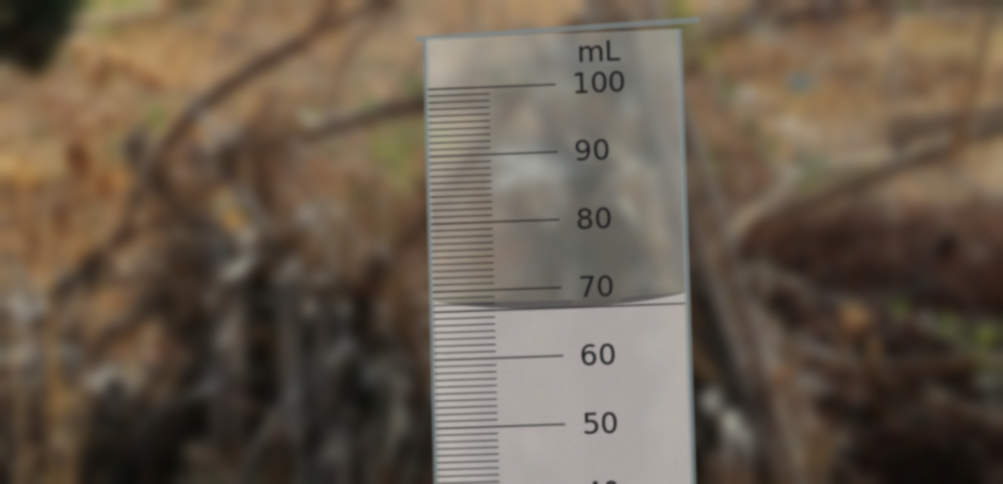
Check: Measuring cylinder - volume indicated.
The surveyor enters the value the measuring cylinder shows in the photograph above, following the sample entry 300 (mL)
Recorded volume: 67 (mL)
